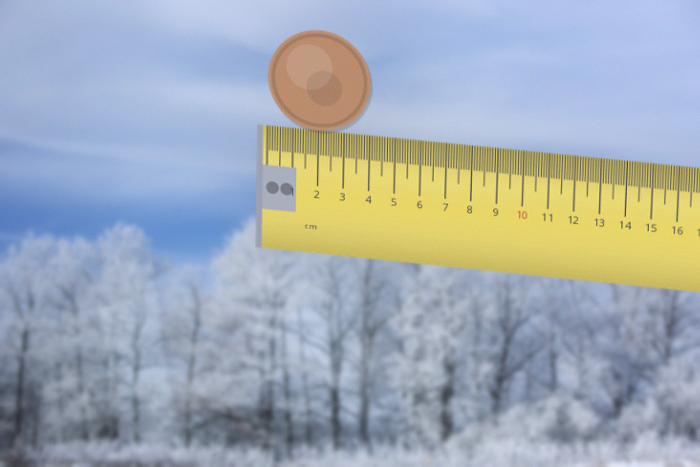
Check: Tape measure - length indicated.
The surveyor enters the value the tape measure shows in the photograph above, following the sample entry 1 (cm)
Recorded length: 4 (cm)
